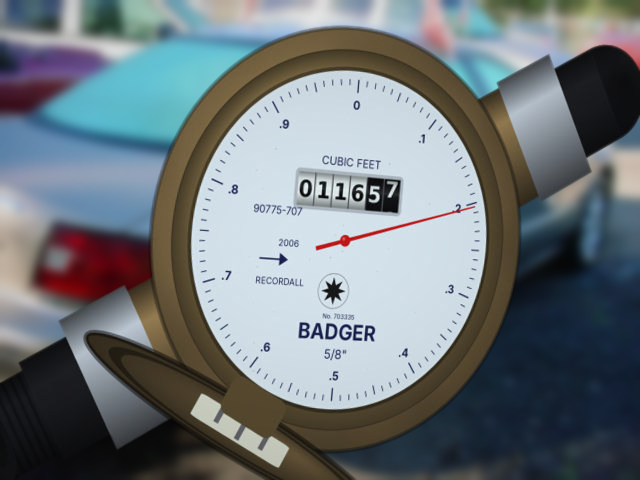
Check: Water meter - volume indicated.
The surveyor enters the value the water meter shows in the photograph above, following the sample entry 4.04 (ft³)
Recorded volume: 11657.20 (ft³)
